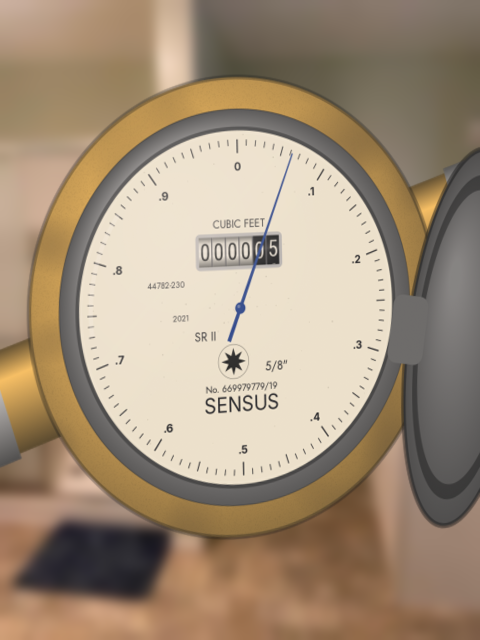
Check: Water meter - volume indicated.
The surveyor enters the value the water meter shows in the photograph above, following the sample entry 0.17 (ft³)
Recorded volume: 5.06 (ft³)
